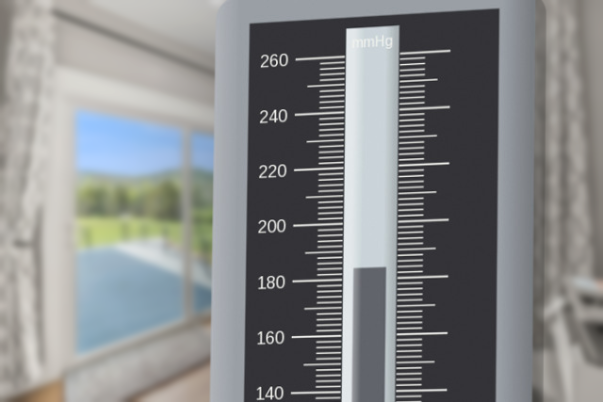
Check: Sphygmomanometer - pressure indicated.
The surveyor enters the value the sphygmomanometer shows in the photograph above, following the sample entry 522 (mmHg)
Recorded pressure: 184 (mmHg)
